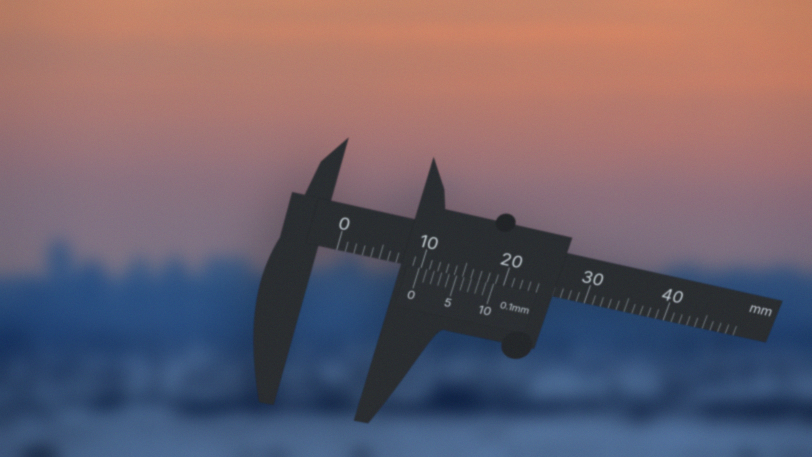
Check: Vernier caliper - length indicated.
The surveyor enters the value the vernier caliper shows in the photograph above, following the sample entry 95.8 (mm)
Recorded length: 9.8 (mm)
